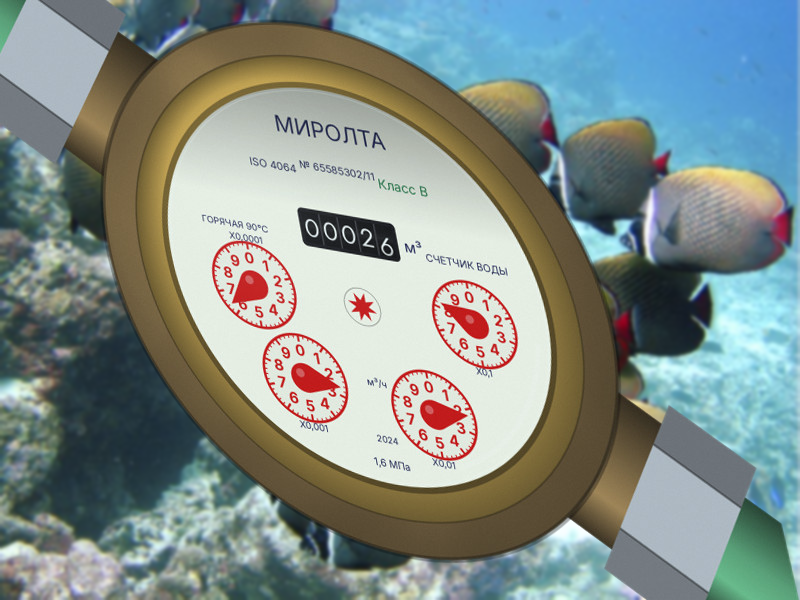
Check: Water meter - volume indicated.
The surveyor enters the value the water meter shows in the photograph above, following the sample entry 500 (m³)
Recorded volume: 25.8226 (m³)
